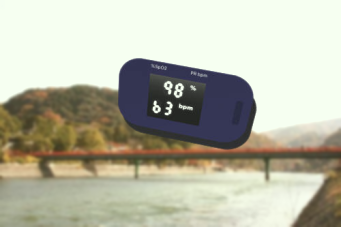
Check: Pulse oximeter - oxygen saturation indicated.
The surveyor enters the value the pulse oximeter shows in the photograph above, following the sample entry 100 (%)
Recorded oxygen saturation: 98 (%)
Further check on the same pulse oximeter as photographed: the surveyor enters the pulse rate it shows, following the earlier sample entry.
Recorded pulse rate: 63 (bpm)
